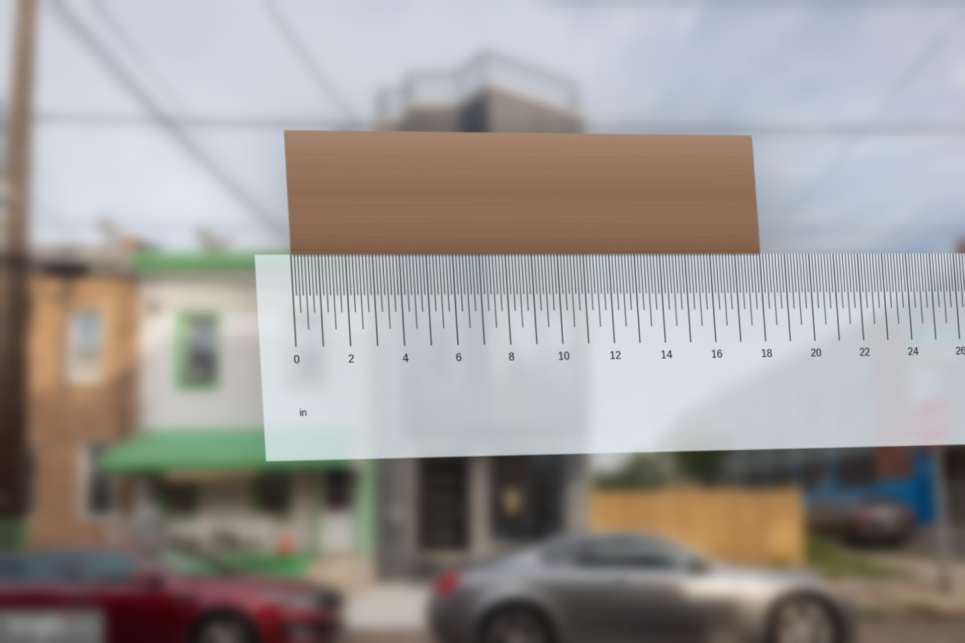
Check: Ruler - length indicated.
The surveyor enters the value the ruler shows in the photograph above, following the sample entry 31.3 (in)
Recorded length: 18 (in)
